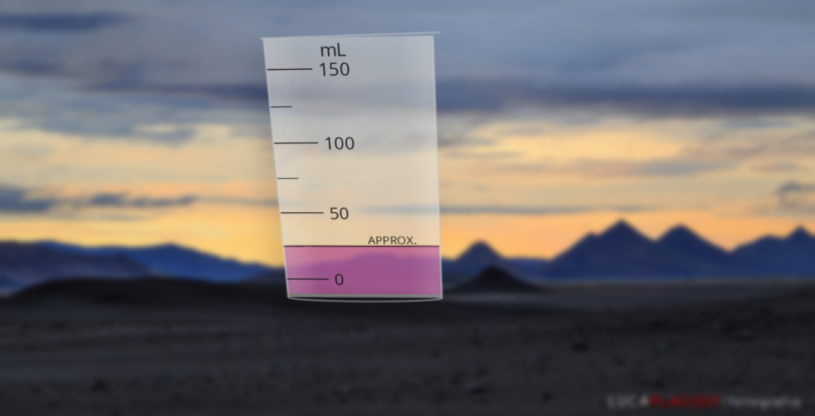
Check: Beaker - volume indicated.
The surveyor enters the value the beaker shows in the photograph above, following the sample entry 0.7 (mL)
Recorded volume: 25 (mL)
